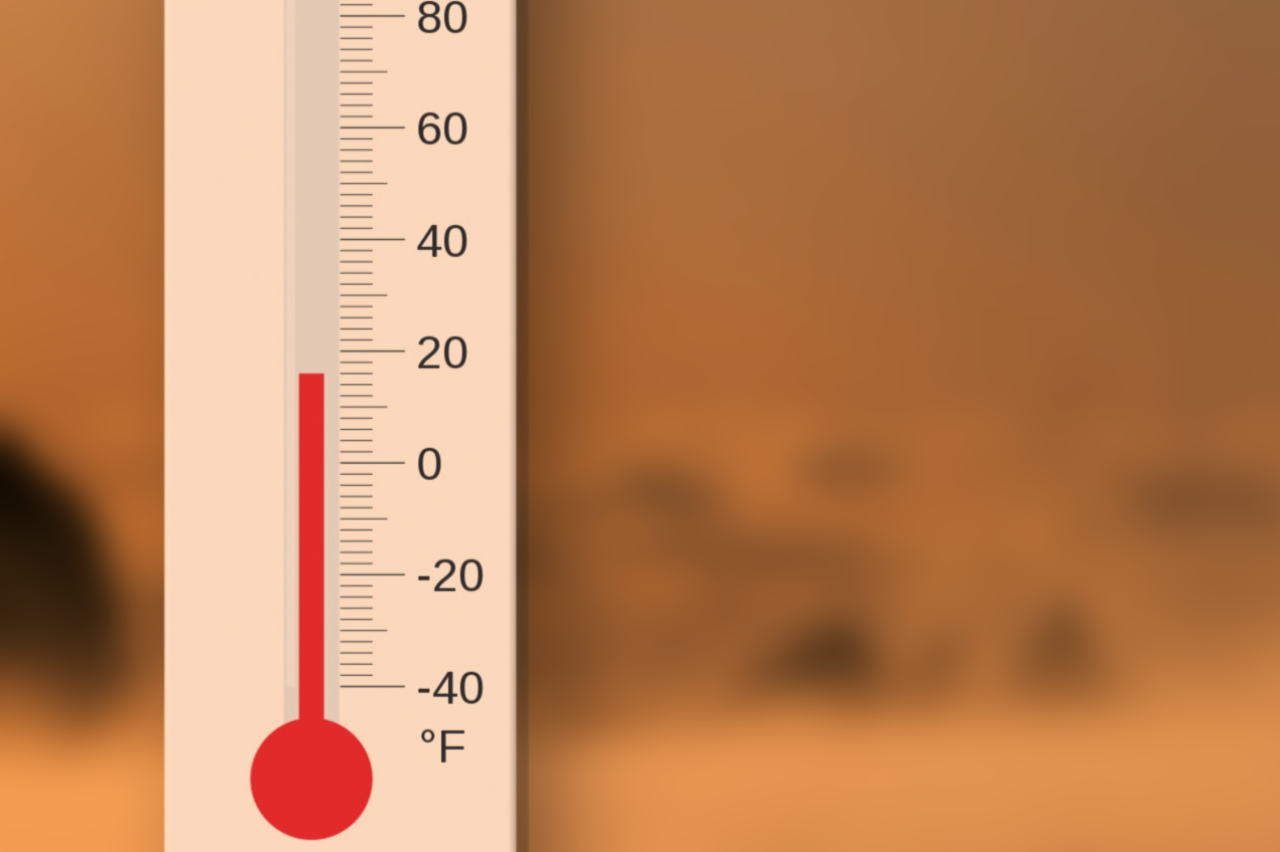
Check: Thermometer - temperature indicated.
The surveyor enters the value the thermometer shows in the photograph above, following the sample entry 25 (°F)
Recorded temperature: 16 (°F)
